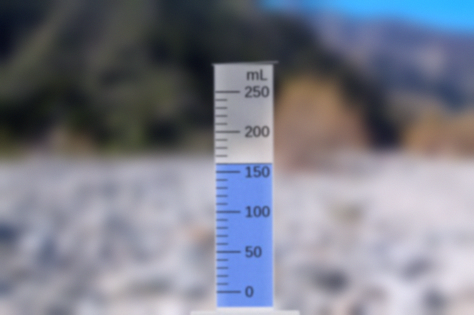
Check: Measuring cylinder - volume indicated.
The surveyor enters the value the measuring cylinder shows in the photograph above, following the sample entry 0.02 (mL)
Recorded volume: 160 (mL)
